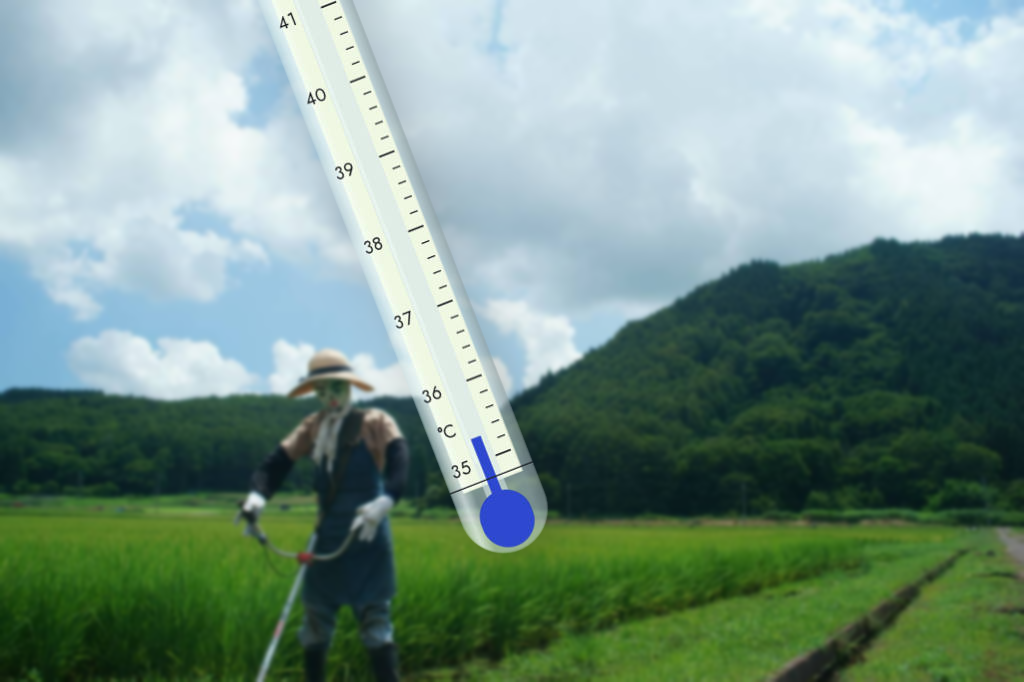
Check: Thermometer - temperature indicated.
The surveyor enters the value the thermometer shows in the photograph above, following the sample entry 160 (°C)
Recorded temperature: 35.3 (°C)
